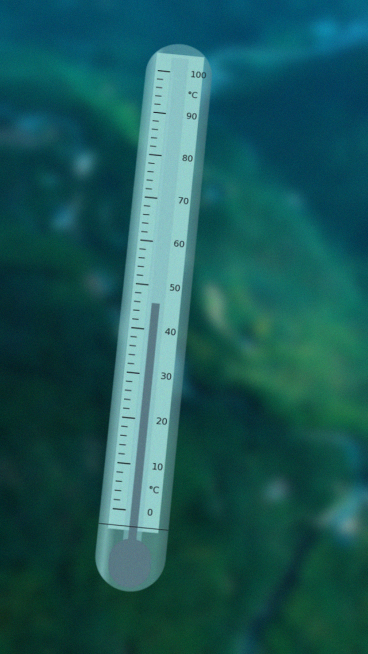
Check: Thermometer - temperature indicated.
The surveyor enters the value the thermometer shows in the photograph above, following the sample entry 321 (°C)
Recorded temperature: 46 (°C)
